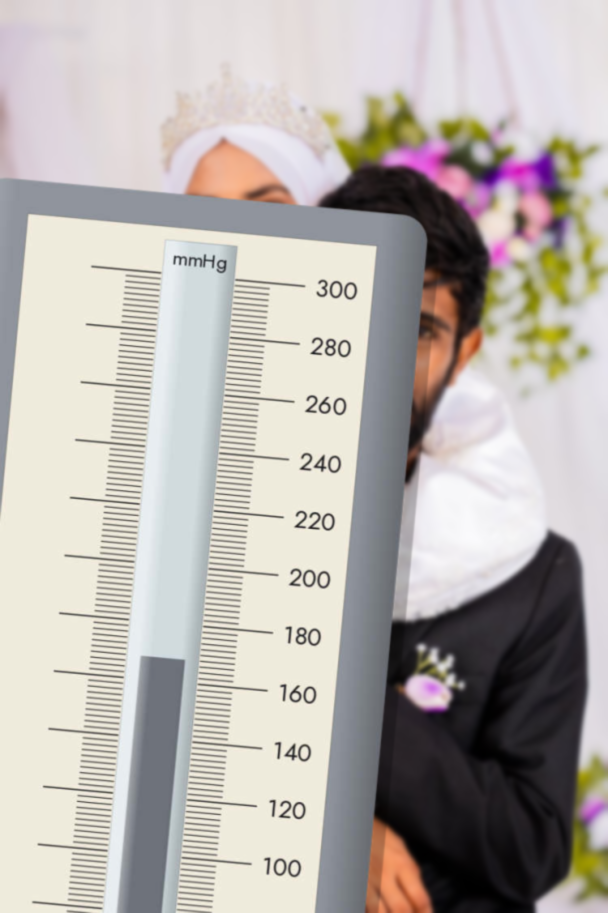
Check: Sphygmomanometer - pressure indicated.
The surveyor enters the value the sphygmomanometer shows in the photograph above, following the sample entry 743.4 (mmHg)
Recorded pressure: 168 (mmHg)
